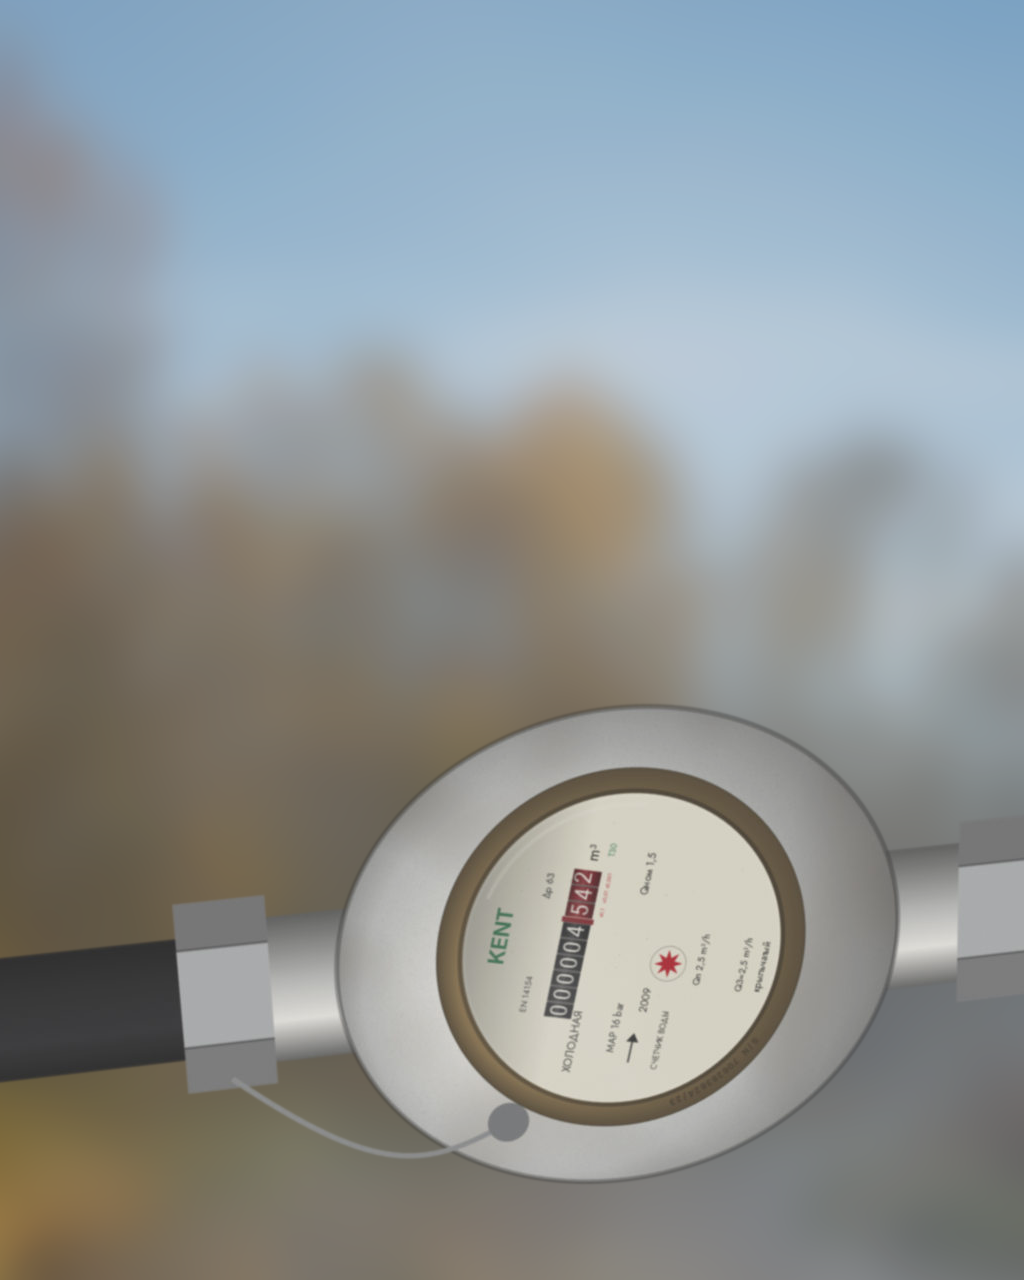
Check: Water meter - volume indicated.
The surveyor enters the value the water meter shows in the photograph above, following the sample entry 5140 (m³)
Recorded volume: 4.542 (m³)
